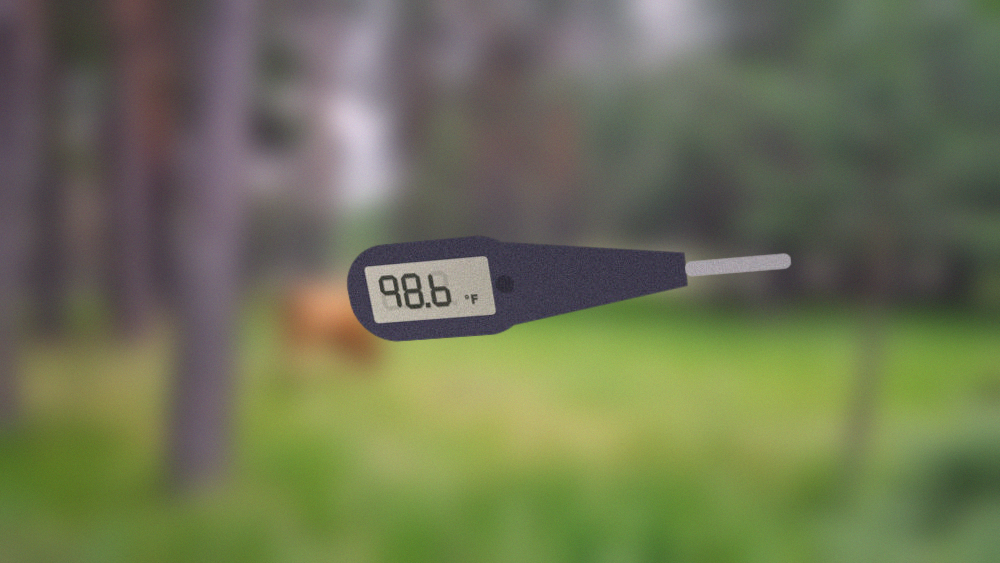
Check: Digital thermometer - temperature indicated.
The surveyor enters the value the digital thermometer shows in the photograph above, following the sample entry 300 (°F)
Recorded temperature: 98.6 (°F)
